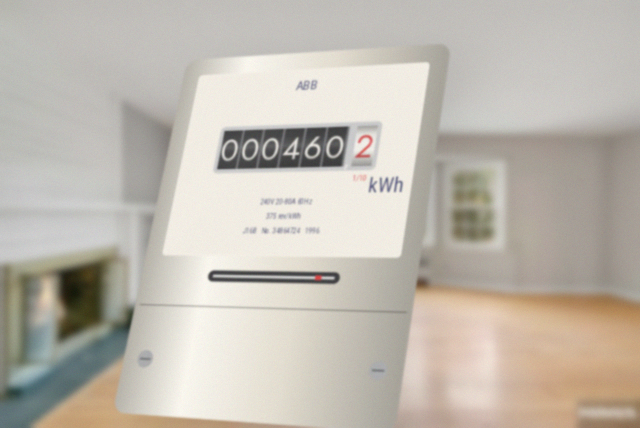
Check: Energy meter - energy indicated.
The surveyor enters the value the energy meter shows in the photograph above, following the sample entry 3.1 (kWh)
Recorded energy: 460.2 (kWh)
